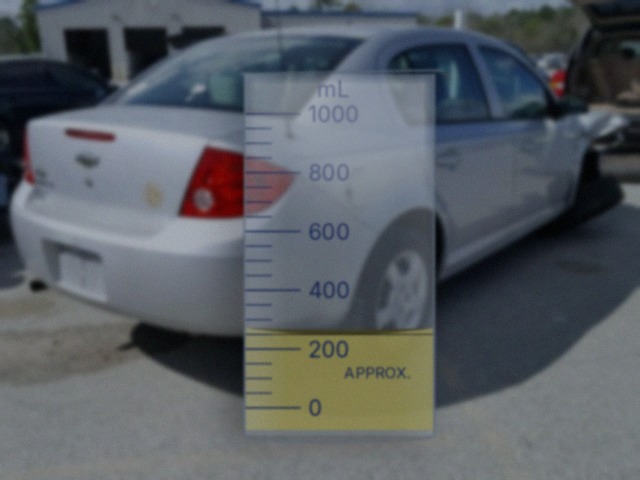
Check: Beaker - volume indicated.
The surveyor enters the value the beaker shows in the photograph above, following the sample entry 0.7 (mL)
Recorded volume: 250 (mL)
